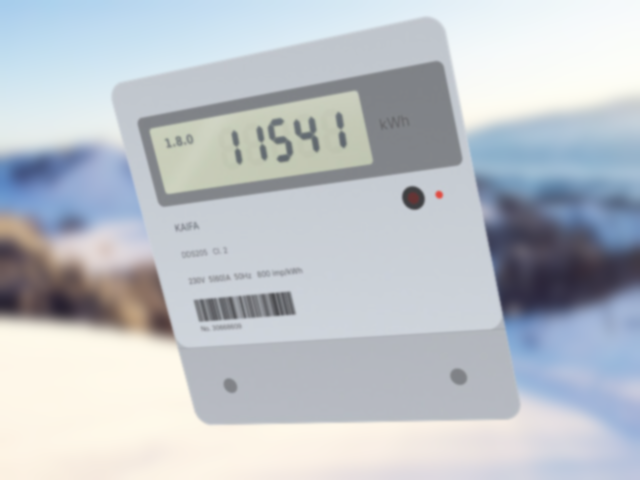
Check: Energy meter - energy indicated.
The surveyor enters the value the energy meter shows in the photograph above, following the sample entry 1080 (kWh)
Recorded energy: 11541 (kWh)
